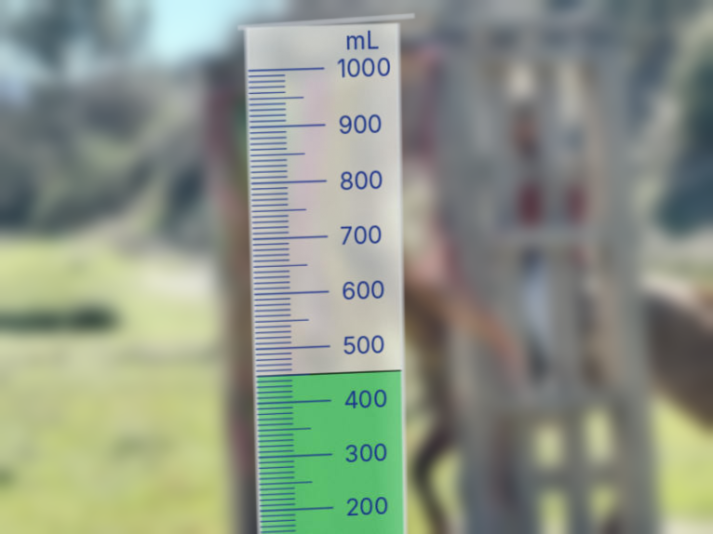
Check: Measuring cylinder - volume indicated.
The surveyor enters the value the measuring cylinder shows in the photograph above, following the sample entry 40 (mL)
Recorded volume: 450 (mL)
